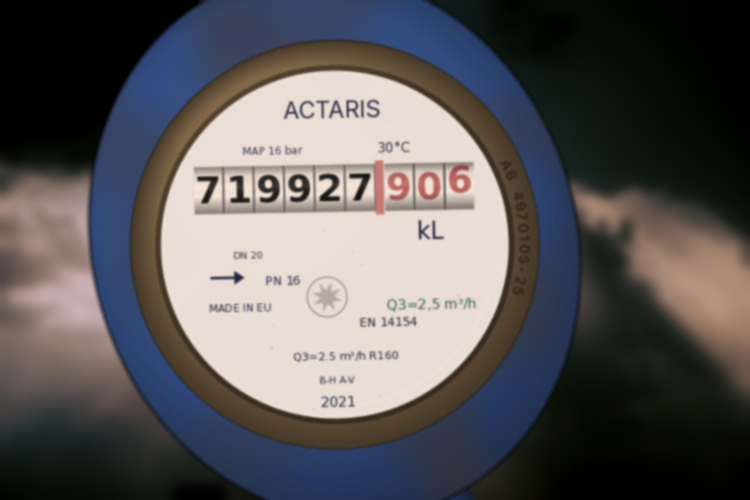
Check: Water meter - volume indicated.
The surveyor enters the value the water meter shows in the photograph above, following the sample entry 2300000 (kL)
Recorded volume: 719927.906 (kL)
